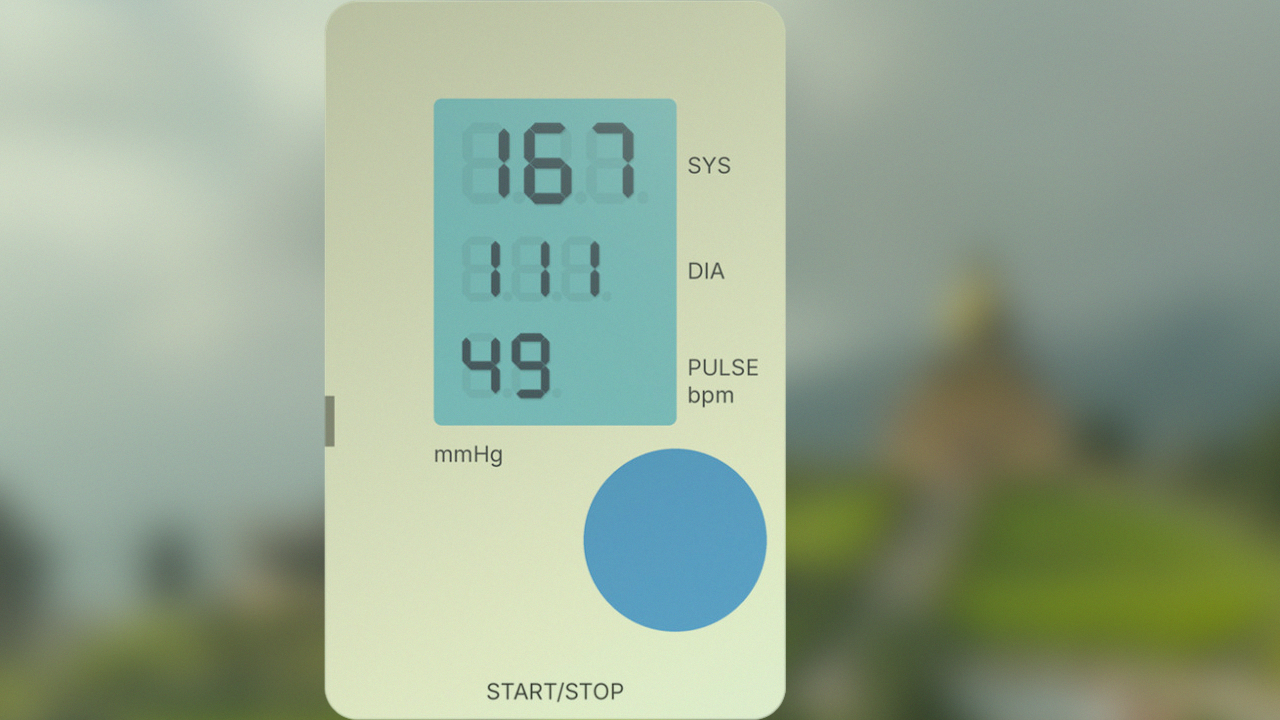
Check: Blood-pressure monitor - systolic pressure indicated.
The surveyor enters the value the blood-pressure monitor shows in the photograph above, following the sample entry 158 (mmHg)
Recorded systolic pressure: 167 (mmHg)
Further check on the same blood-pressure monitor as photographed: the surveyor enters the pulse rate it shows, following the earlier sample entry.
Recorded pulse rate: 49 (bpm)
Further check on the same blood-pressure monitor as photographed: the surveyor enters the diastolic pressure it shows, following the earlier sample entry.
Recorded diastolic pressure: 111 (mmHg)
